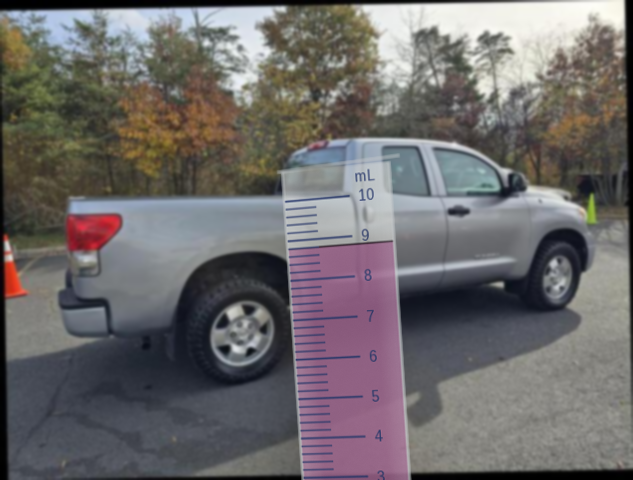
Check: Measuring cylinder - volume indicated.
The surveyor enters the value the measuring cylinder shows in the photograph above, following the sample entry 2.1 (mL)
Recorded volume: 8.8 (mL)
